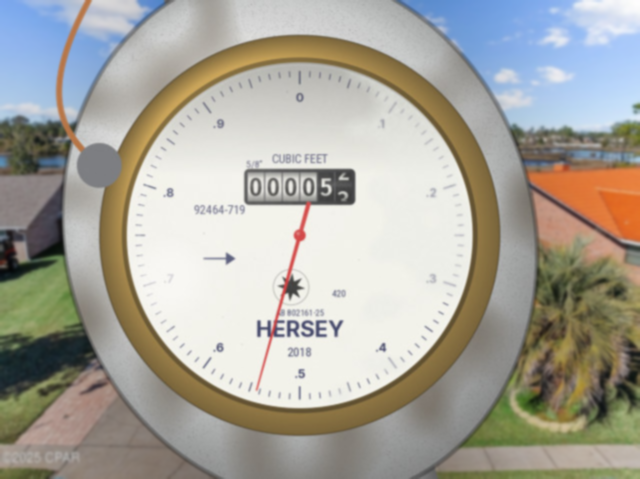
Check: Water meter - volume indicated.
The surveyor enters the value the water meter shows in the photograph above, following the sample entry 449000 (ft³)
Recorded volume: 52.54 (ft³)
